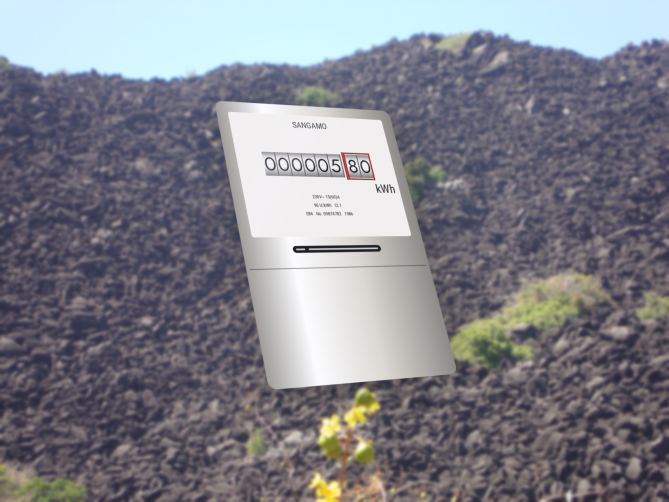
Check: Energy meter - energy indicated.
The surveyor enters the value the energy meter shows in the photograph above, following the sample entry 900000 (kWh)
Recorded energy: 5.80 (kWh)
